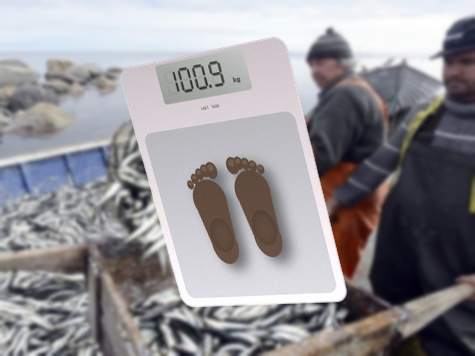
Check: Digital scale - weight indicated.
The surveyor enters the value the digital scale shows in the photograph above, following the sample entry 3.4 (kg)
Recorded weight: 100.9 (kg)
